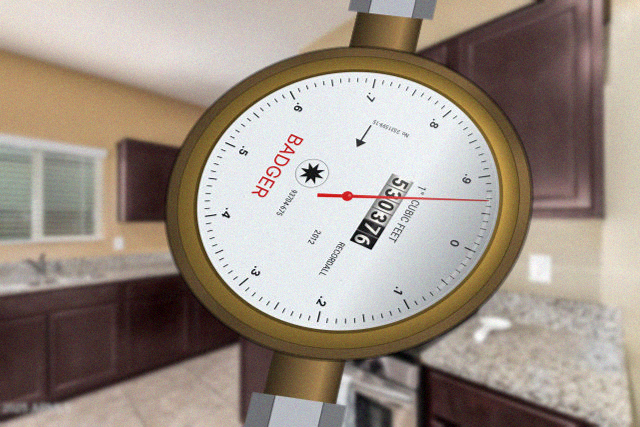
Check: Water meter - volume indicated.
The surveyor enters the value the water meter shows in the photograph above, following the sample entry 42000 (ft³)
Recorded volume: 530375.93 (ft³)
